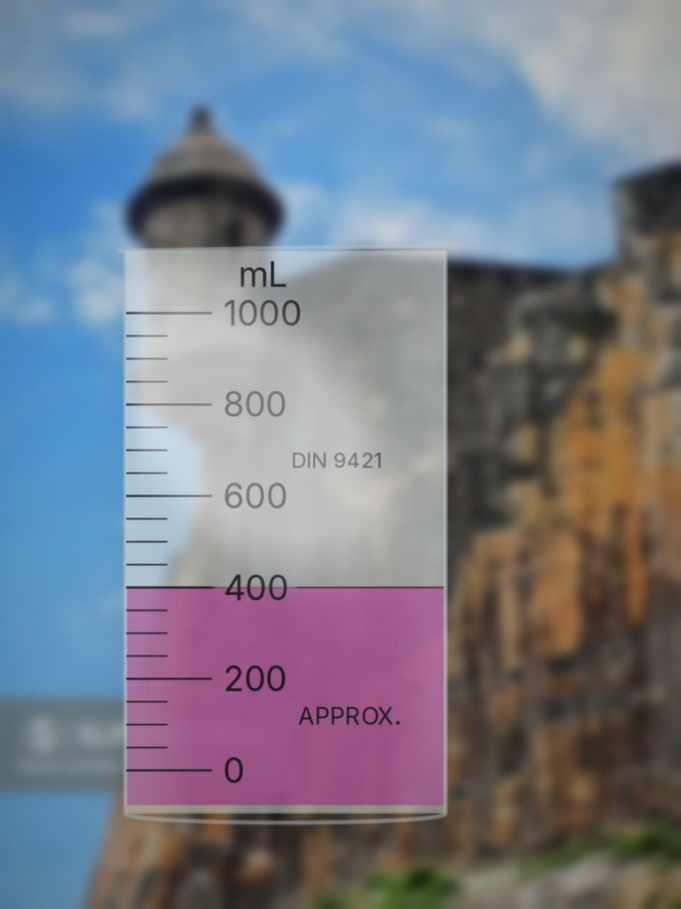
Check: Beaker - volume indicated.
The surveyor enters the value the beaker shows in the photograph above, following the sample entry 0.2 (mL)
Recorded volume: 400 (mL)
